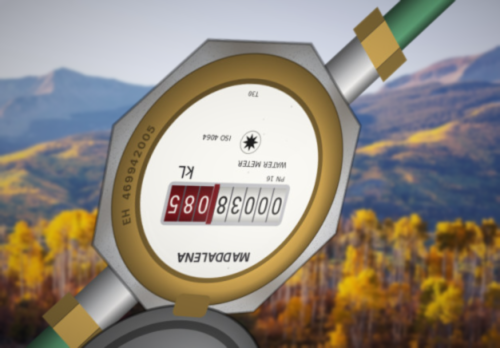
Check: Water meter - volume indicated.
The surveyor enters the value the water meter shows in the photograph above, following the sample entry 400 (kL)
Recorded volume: 38.085 (kL)
